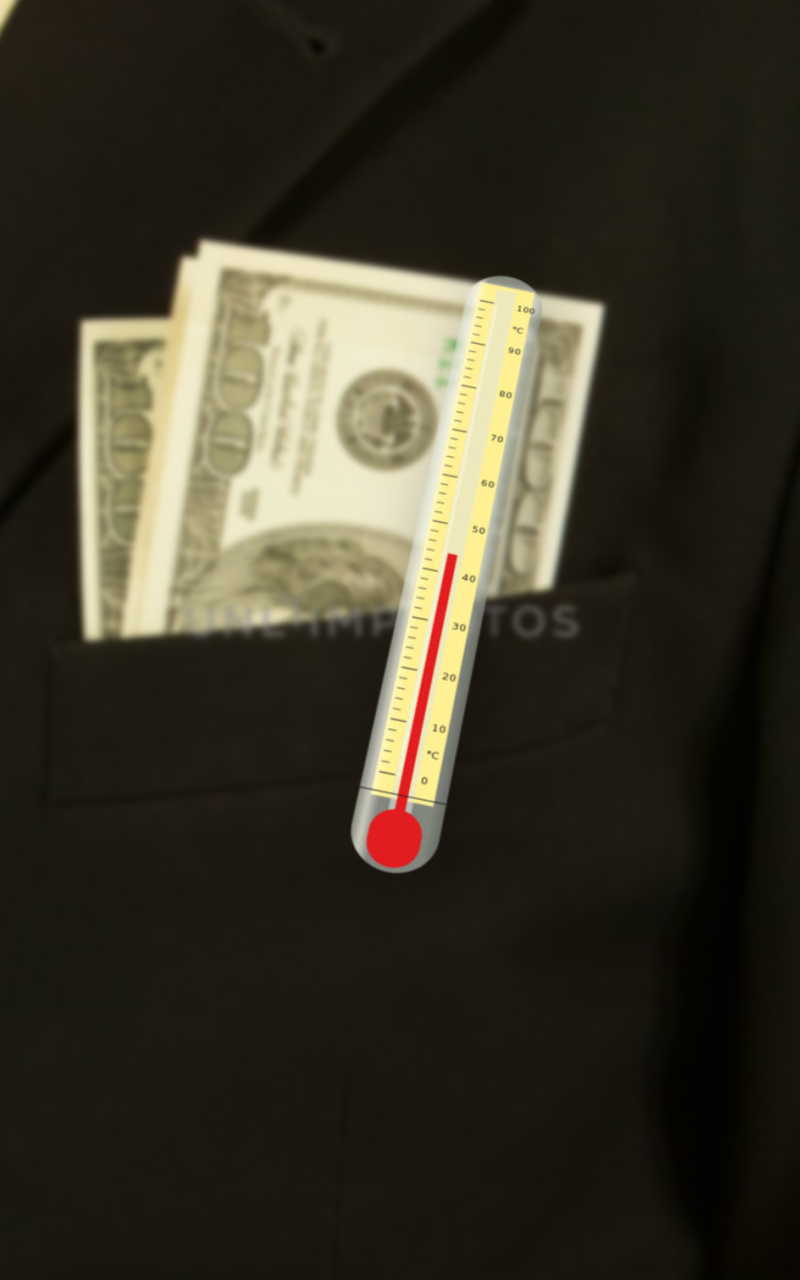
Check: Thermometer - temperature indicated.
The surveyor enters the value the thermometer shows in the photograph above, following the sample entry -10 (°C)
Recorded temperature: 44 (°C)
